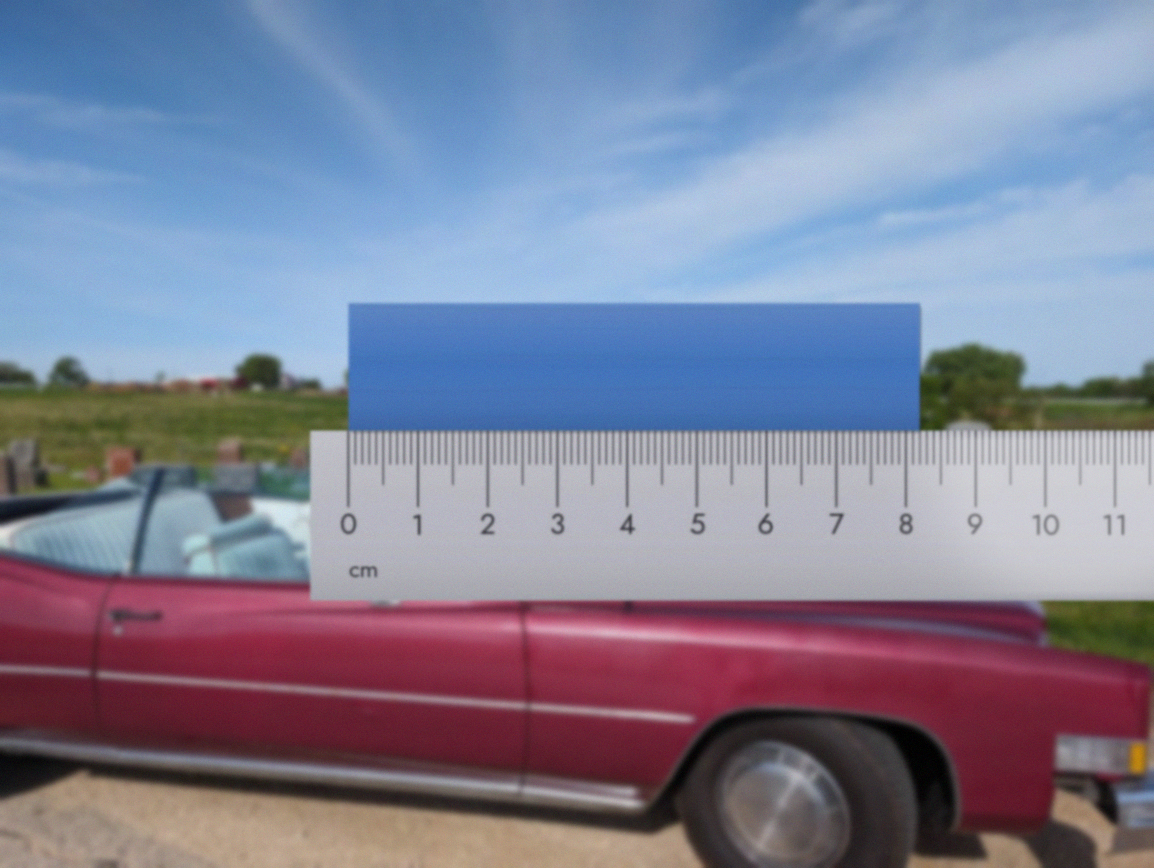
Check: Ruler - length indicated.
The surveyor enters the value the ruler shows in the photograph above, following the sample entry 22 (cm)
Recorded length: 8.2 (cm)
